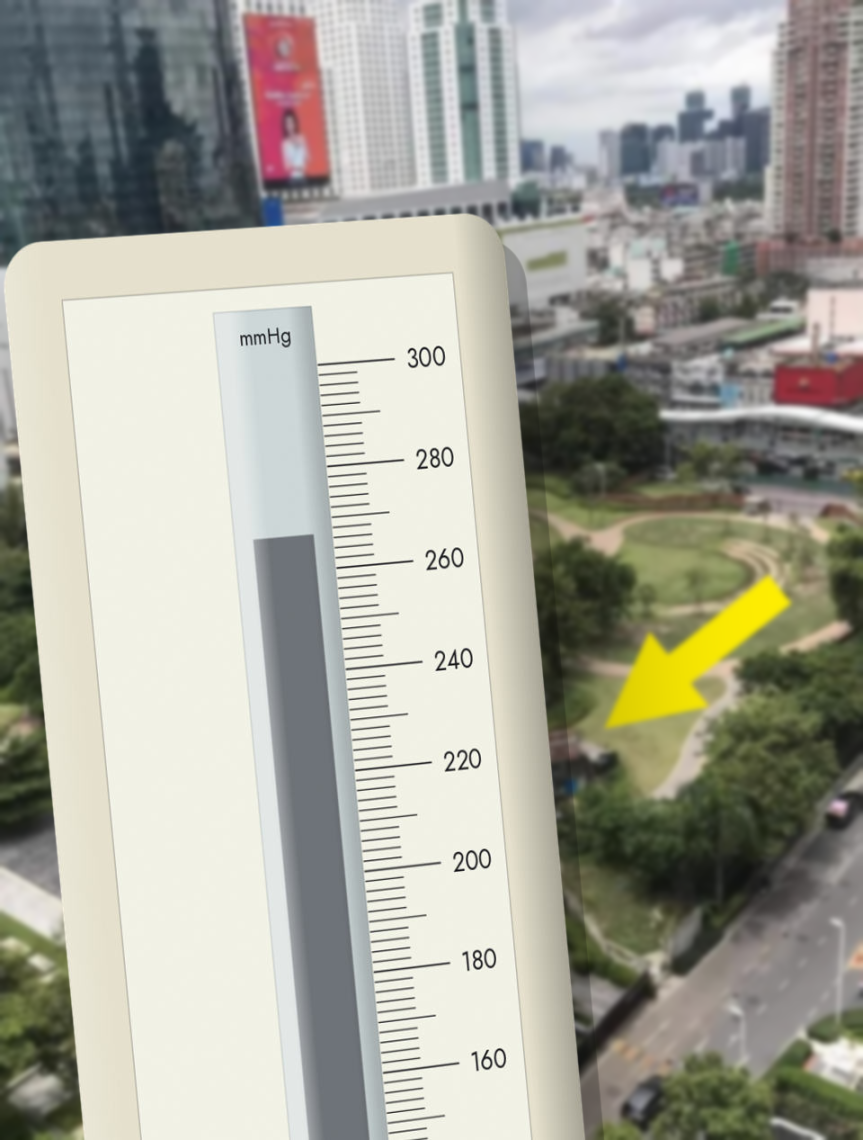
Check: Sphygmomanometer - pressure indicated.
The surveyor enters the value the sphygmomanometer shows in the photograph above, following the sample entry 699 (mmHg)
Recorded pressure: 267 (mmHg)
